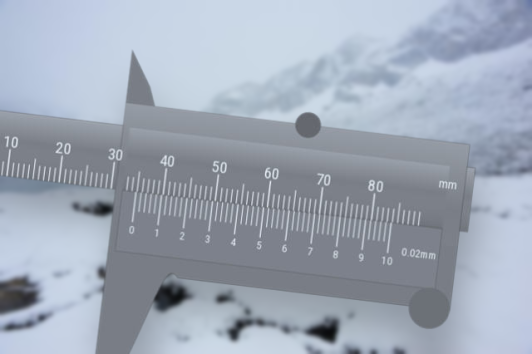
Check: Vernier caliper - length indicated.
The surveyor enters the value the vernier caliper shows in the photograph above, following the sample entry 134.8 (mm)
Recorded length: 34.8 (mm)
